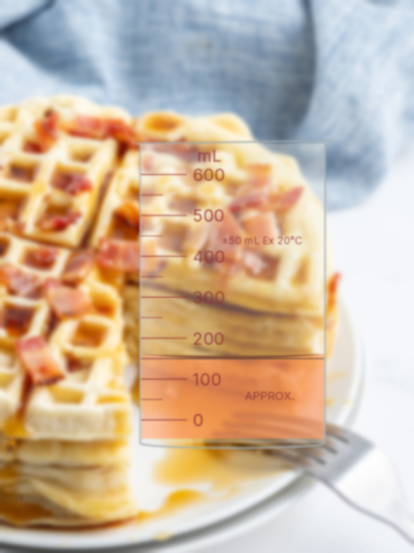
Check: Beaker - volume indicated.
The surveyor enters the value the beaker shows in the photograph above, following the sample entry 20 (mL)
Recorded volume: 150 (mL)
